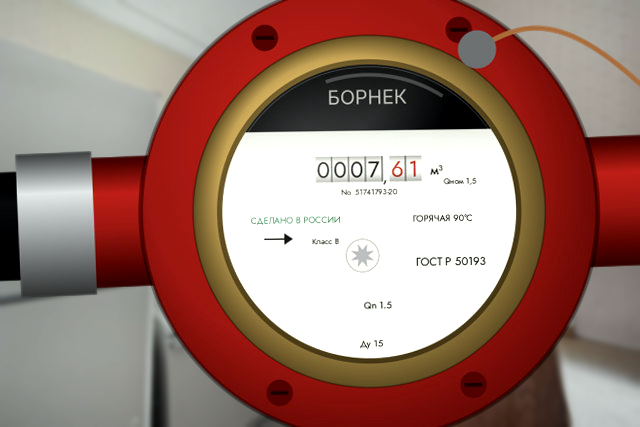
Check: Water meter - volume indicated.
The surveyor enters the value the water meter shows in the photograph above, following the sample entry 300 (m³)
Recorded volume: 7.61 (m³)
